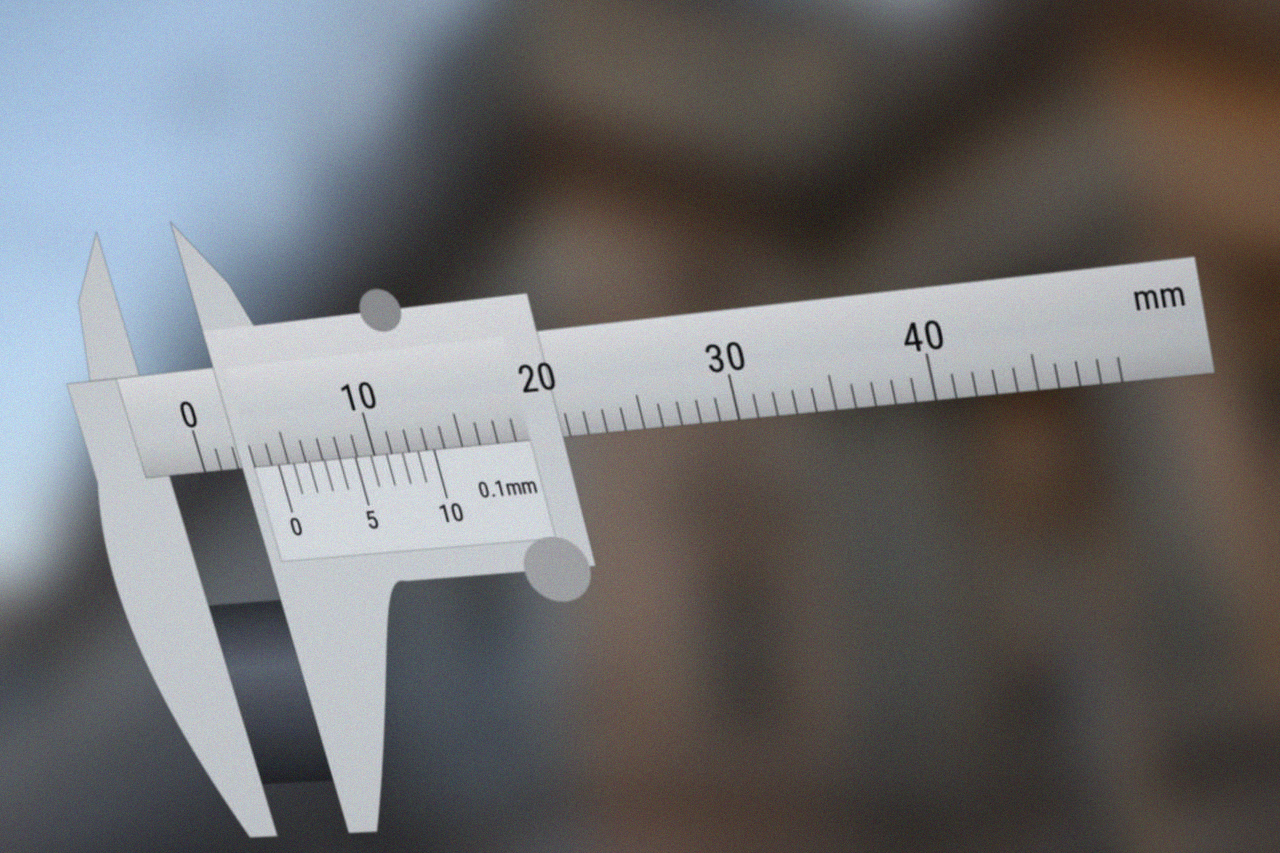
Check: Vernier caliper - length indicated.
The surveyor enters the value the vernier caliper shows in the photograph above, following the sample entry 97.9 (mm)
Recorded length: 4.4 (mm)
